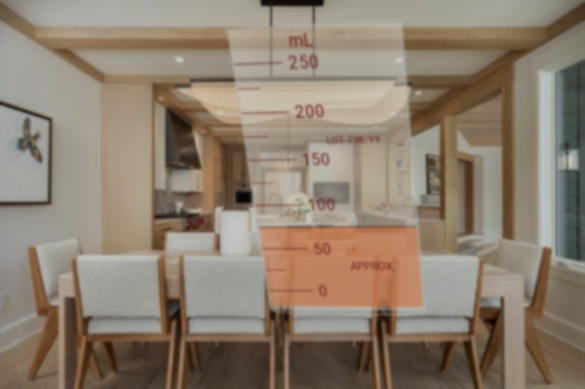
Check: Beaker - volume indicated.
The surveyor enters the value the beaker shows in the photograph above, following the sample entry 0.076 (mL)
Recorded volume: 75 (mL)
